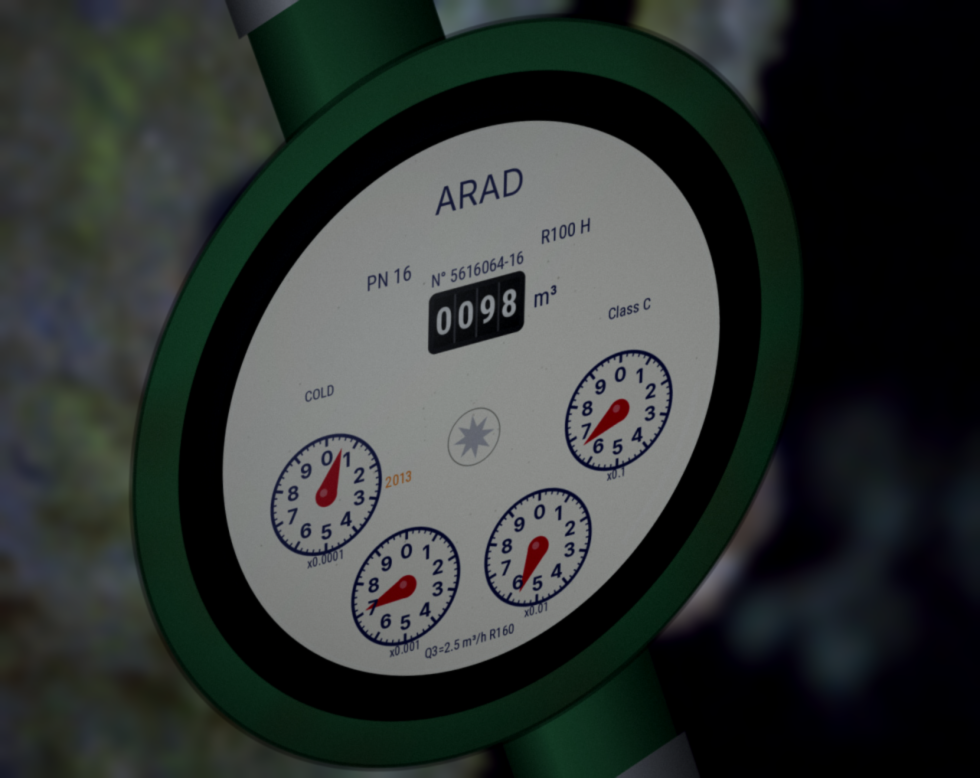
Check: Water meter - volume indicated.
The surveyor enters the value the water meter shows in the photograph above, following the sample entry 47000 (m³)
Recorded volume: 98.6570 (m³)
